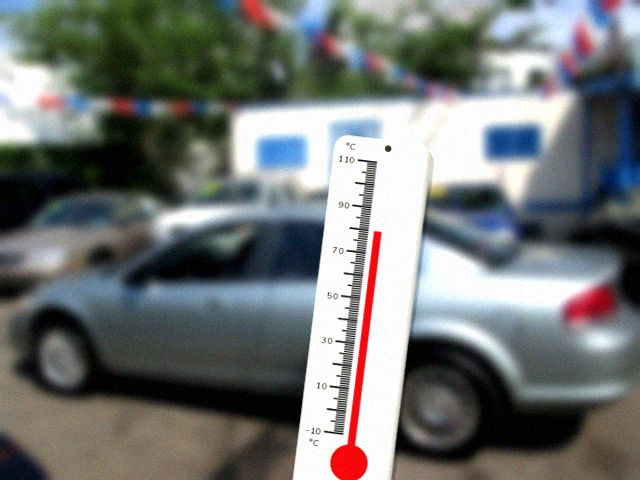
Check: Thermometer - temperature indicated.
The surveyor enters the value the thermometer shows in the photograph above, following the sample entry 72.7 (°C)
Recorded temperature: 80 (°C)
